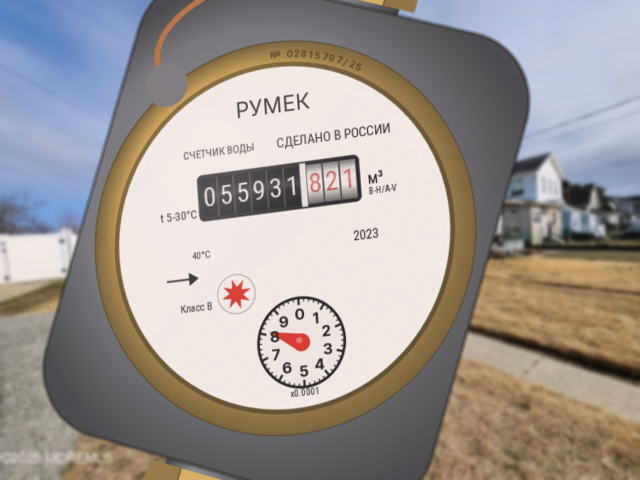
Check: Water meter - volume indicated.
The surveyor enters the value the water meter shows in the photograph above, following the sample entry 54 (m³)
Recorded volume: 55931.8218 (m³)
